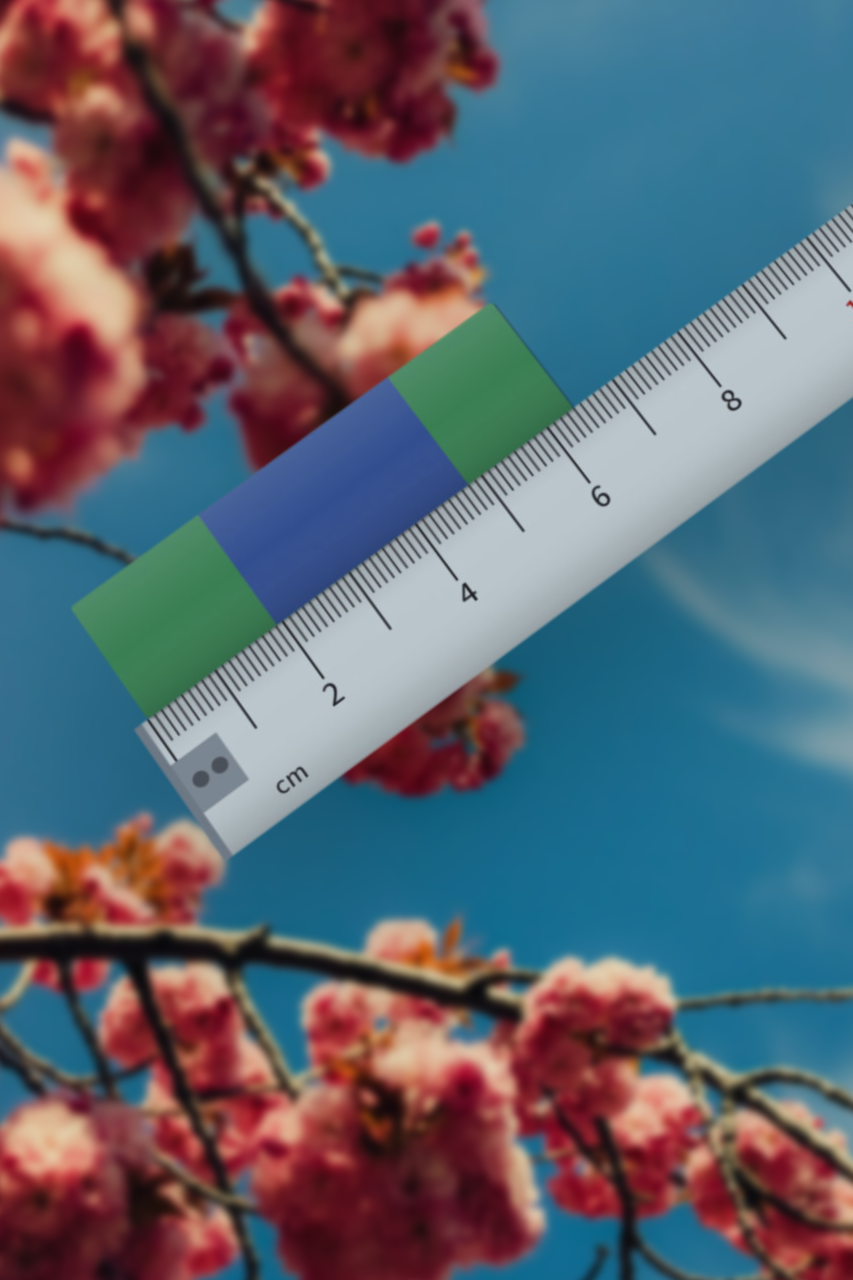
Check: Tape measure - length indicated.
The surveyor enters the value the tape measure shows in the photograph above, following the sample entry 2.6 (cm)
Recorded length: 6.4 (cm)
